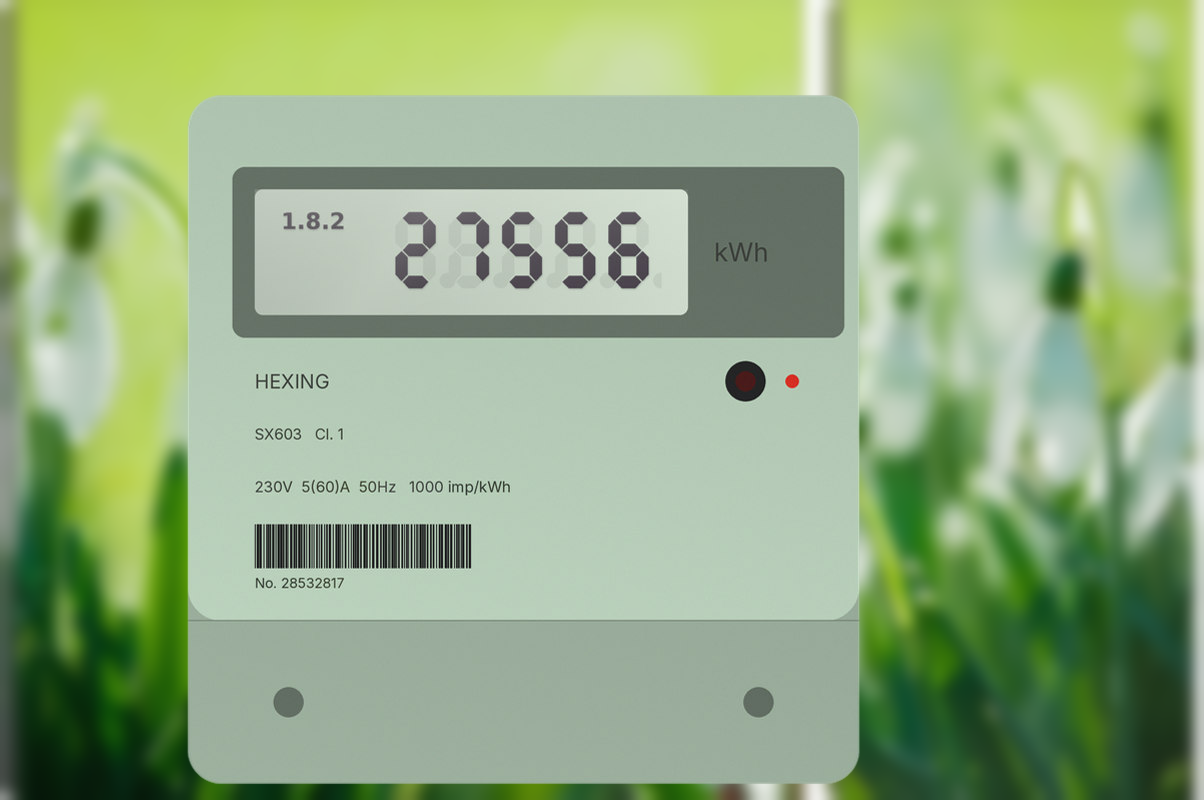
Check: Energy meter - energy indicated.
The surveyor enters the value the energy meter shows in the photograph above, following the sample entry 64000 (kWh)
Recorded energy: 27556 (kWh)
